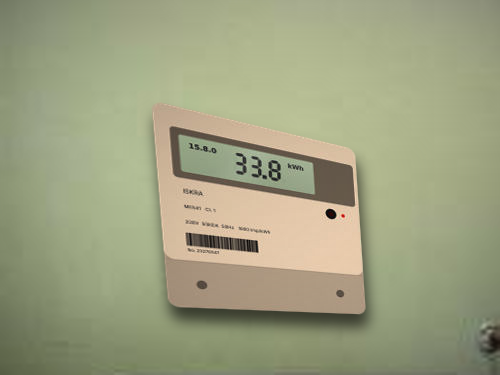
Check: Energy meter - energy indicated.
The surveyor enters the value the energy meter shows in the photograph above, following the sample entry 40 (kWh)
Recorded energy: 33.8 (kWh)
